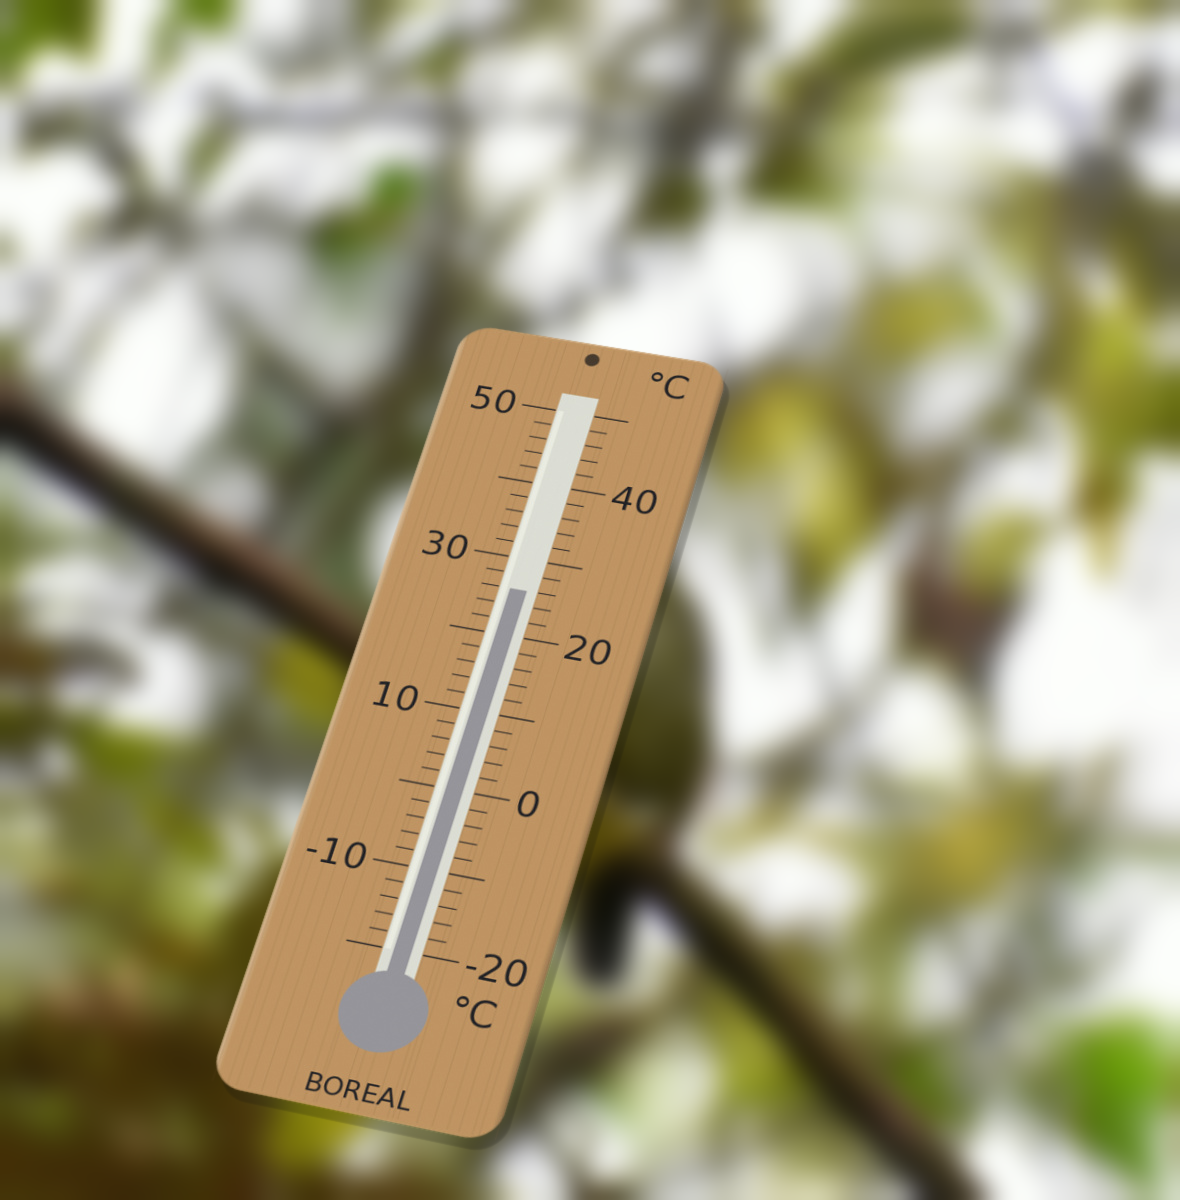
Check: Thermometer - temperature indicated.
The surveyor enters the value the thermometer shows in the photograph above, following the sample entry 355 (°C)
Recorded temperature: 26 (°C)
